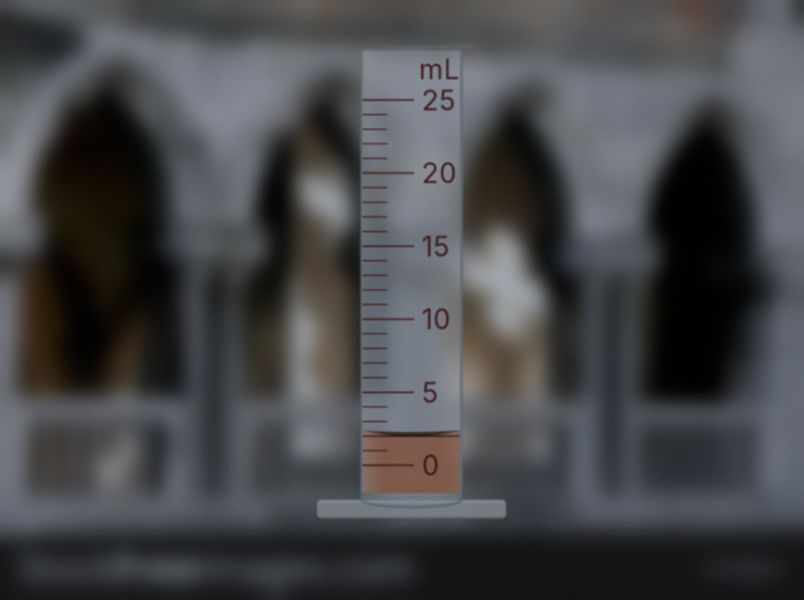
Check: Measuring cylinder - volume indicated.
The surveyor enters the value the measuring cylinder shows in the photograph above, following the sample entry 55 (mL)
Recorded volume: 2 (mL)
